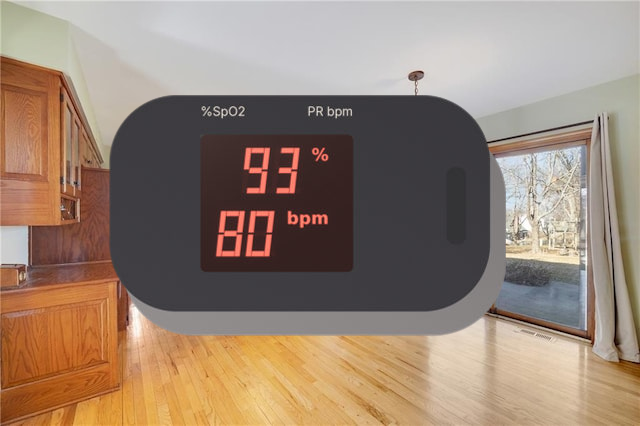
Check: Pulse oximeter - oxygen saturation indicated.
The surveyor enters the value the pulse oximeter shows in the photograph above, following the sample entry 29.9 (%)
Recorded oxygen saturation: 93 (%)
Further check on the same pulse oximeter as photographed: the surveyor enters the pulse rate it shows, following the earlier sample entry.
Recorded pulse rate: 80 (bpm)
